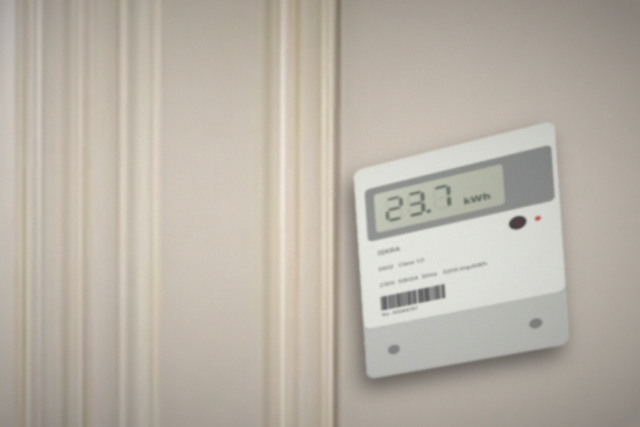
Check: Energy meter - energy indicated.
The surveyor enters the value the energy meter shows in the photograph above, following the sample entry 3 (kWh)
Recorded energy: 23.7 (kWh)
